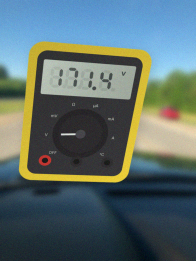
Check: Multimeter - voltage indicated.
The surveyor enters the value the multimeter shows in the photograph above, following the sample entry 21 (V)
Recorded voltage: 171.4 (V)
